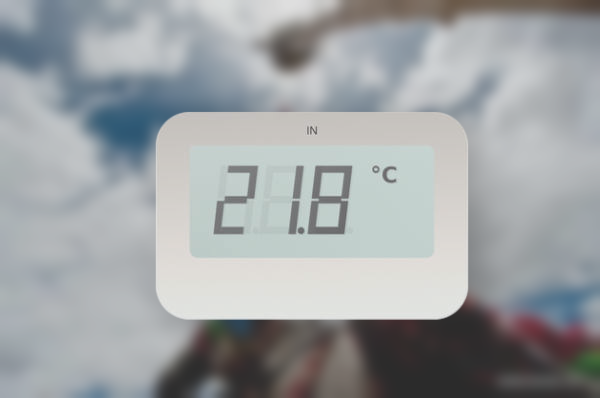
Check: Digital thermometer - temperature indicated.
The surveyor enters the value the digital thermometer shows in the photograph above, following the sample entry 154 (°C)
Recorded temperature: 21.8 (°C)
